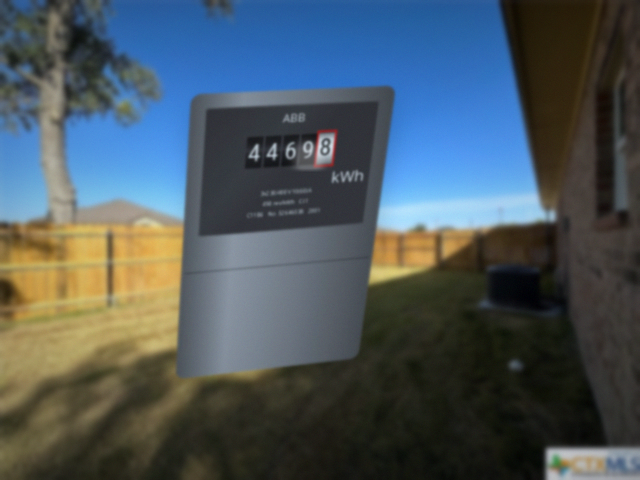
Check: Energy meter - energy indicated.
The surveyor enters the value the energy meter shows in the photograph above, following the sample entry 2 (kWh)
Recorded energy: 4469.8 (kWh)
